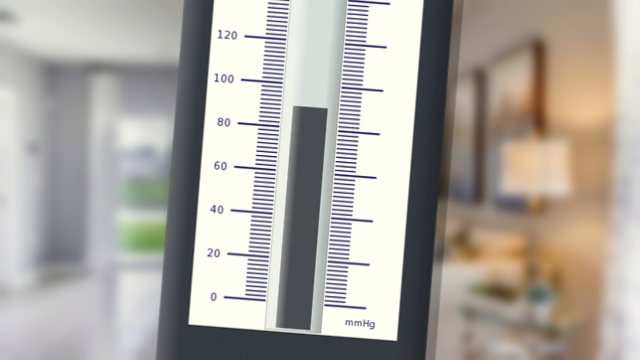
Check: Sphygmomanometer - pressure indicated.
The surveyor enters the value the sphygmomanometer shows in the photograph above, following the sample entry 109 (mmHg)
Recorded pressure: 90 (mmHg)
